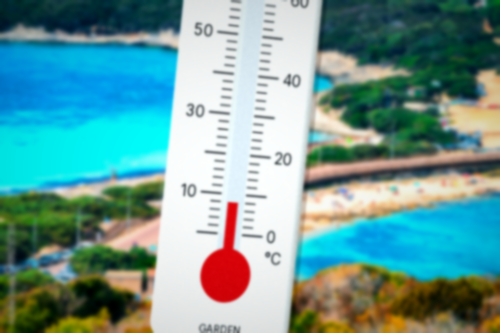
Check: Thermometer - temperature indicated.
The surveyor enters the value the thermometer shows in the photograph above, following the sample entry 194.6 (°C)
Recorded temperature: 8 (°C)
